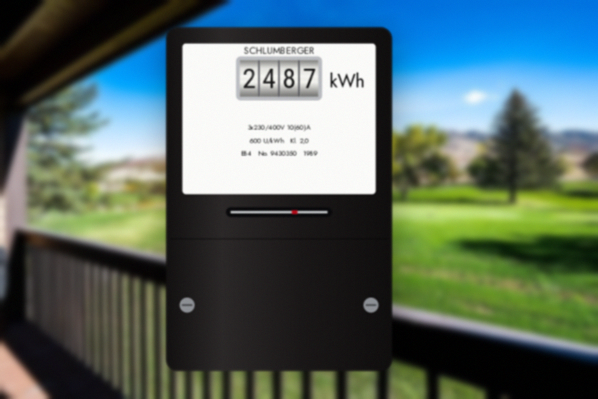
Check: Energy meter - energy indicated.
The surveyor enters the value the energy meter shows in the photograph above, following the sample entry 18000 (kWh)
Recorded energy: 2487 (kWh)
